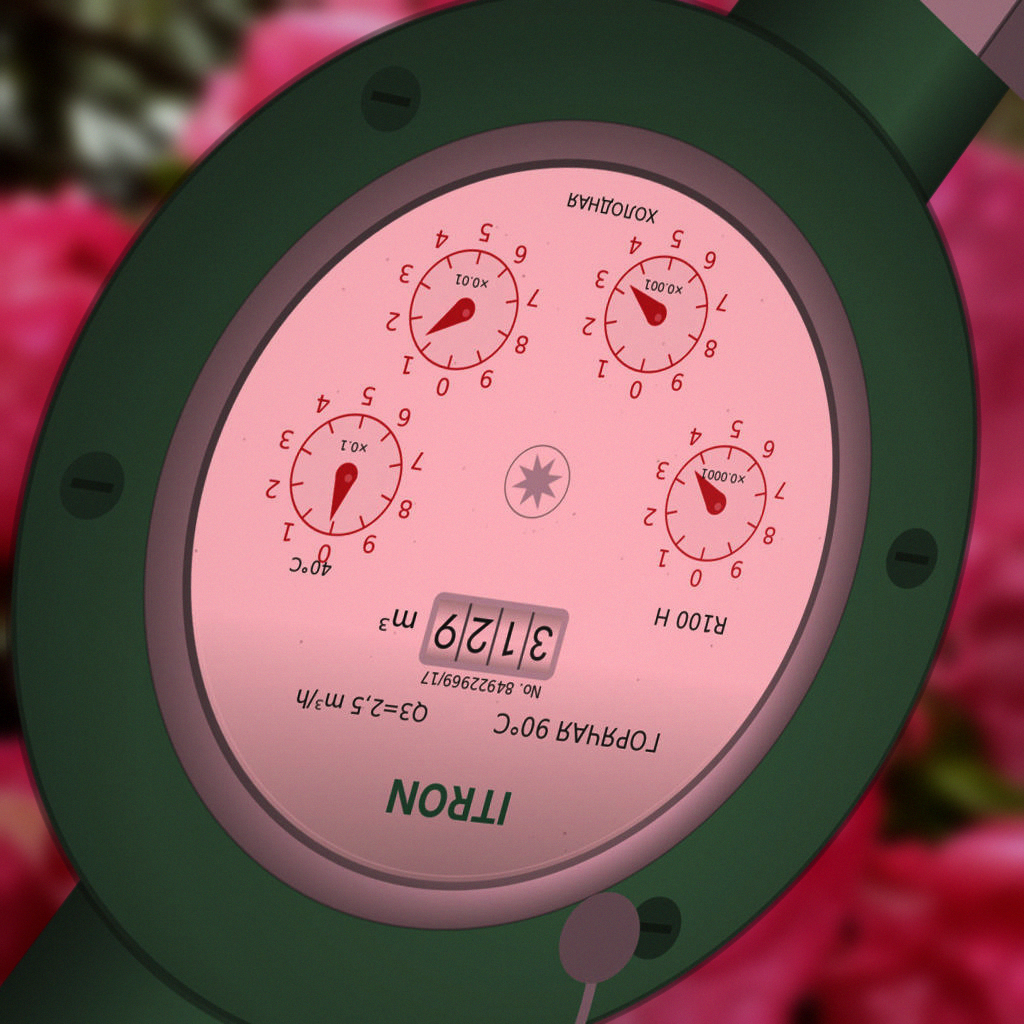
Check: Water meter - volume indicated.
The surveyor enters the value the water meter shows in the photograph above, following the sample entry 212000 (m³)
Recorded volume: 3129.0133 (m³)
